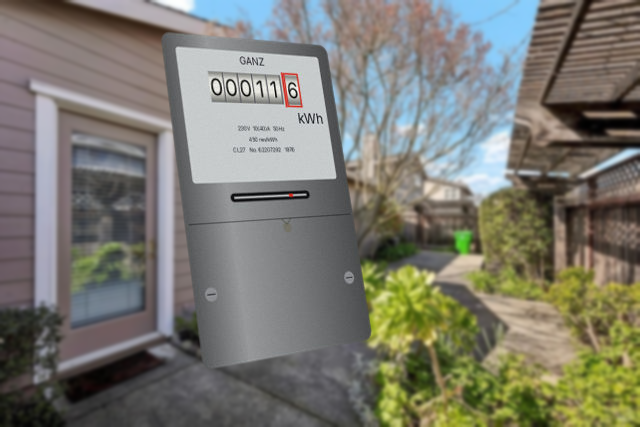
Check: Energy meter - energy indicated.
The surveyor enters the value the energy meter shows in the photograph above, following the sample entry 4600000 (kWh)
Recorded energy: 11.6 (kWh)
